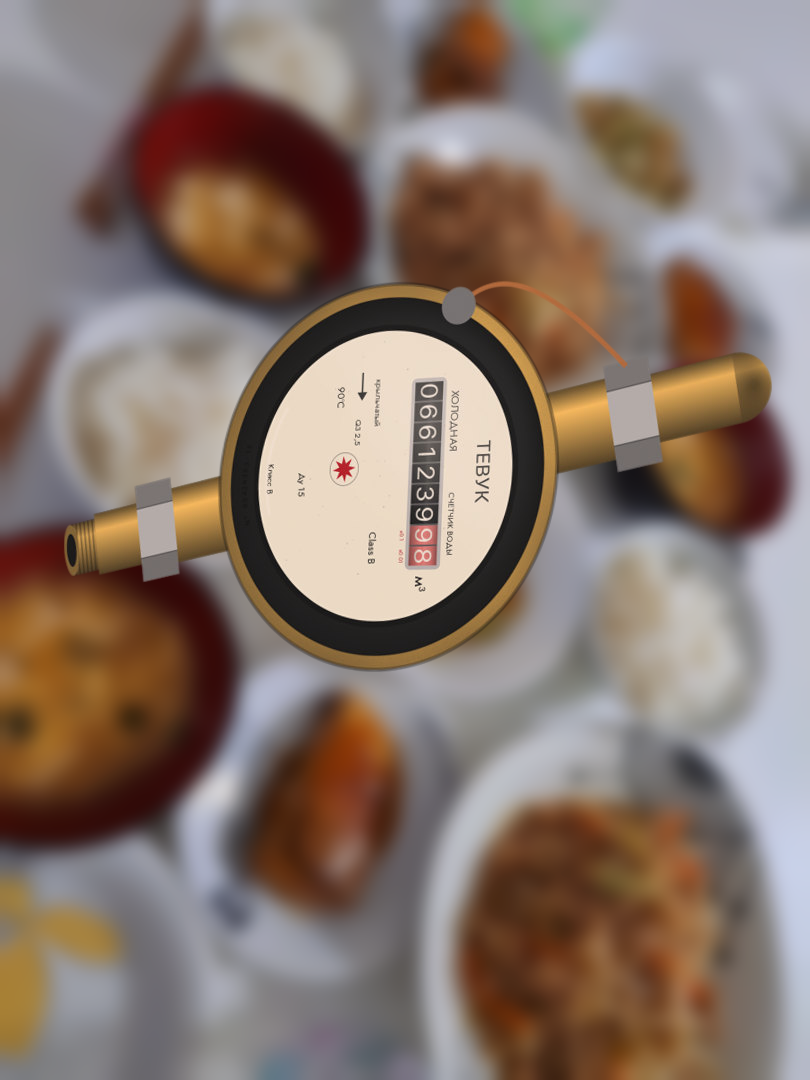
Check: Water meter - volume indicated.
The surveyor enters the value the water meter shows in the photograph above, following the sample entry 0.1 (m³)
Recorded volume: 661239.98 (m³)
